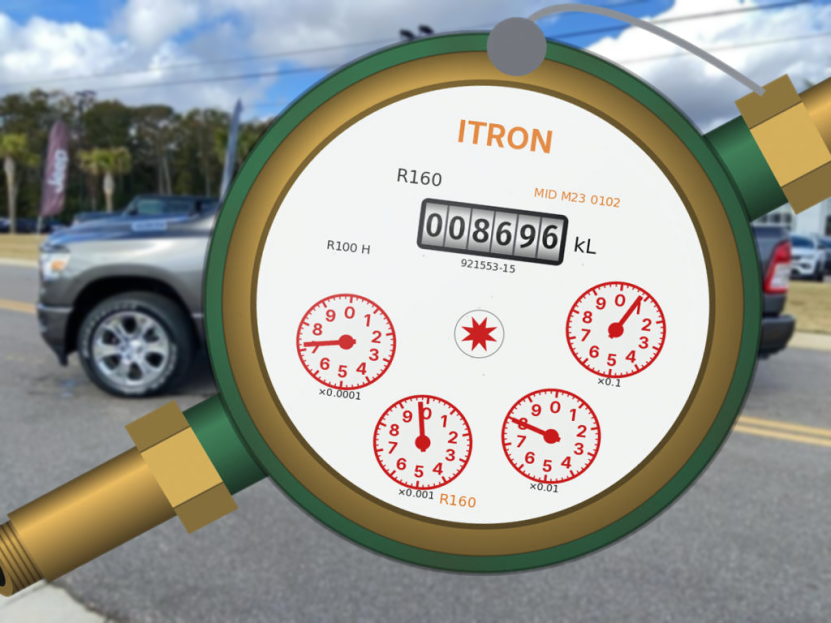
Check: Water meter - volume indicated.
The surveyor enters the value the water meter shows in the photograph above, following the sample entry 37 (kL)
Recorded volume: 8696.0797 (kL)
